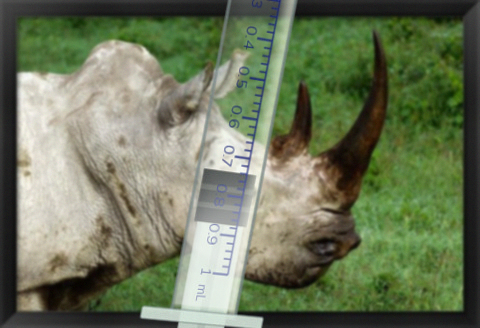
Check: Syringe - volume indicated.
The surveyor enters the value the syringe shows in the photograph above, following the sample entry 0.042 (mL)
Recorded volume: 0.74 (mL)
